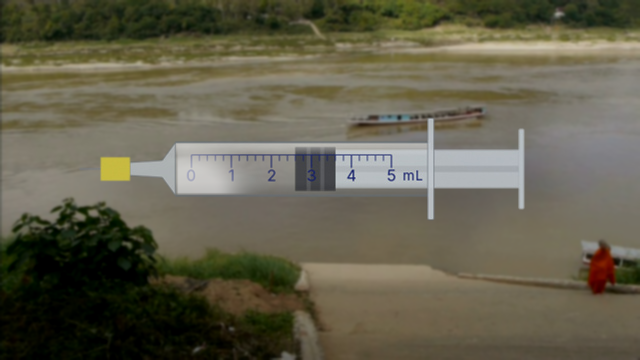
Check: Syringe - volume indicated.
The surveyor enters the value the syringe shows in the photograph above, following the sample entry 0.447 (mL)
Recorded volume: 2.6 (mL)
